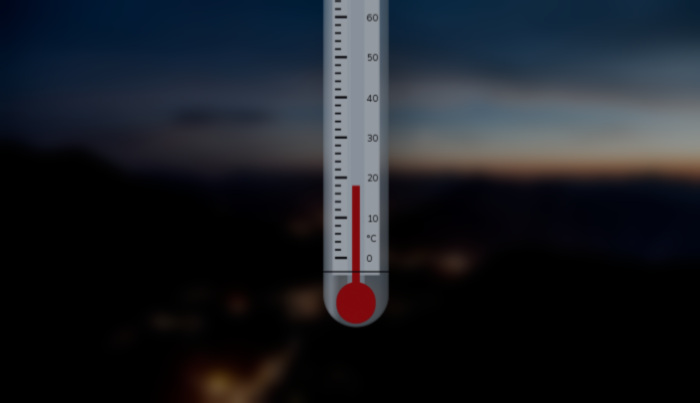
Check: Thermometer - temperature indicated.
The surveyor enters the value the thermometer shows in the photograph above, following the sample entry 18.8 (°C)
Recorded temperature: 18 (°C)
